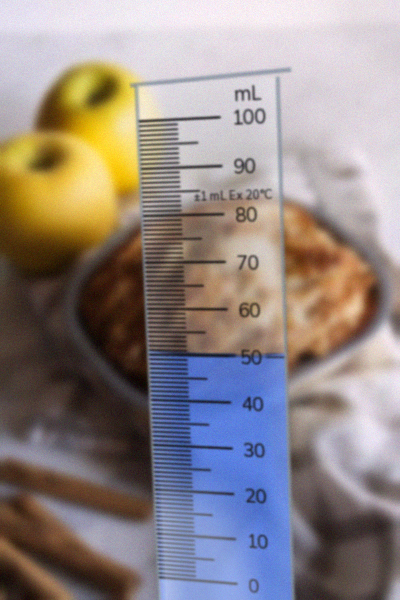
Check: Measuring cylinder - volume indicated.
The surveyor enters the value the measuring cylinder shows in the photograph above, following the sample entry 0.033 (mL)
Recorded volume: 50 (mL)
